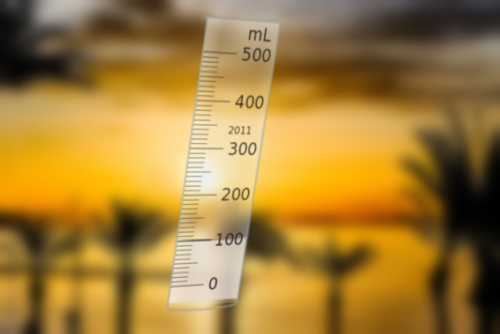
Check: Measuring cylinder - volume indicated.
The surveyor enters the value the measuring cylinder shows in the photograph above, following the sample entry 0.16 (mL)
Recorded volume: 100 (mL)
